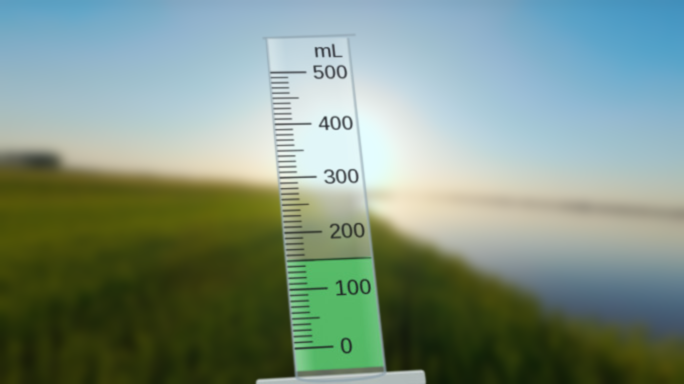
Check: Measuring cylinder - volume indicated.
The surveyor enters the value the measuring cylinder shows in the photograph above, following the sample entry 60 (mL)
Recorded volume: 150 (mL)
